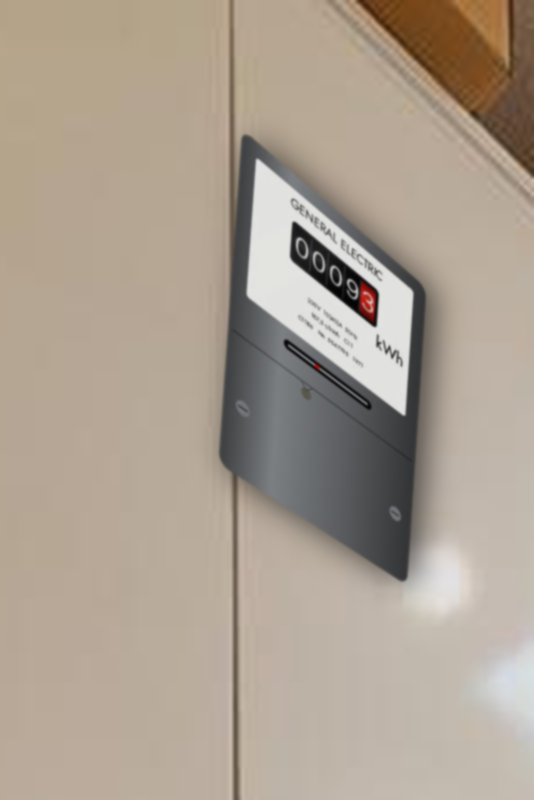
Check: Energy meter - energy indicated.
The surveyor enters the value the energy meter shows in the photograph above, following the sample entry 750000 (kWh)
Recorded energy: 9.3 (kWh)
